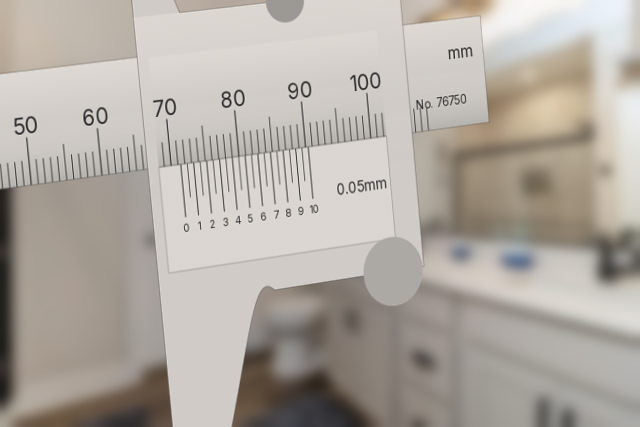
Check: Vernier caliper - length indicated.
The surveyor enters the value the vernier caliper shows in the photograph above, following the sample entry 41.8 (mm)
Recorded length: 71.4 (mm)
